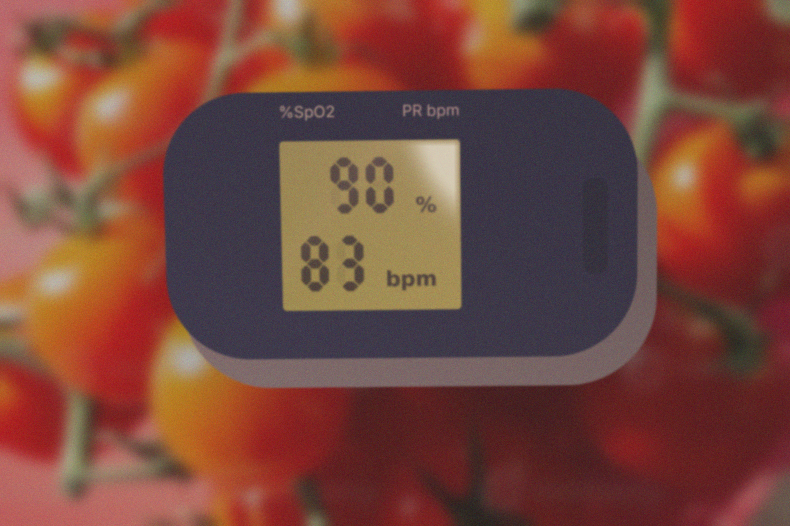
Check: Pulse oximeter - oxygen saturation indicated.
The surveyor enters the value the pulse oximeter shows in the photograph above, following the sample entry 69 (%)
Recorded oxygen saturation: 90 (%)
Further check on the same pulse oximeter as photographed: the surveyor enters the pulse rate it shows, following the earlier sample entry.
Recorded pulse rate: 83 (bpm)
